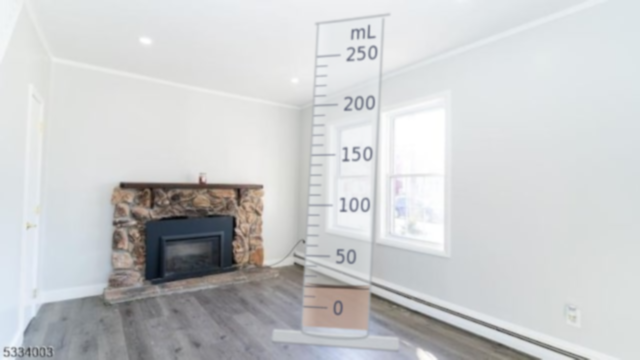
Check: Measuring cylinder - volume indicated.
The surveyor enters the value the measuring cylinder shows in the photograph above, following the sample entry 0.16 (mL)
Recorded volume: 20 (mL)
